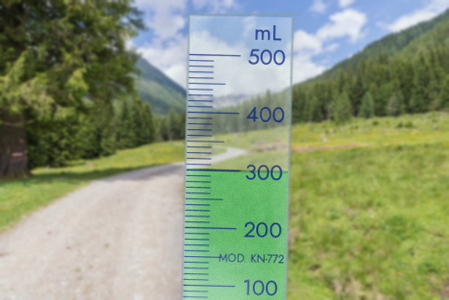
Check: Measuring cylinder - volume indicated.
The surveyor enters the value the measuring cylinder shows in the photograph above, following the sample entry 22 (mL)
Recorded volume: 300 (mL)
